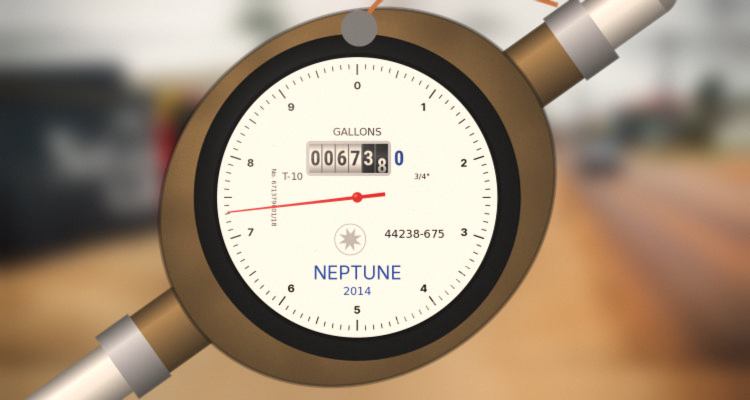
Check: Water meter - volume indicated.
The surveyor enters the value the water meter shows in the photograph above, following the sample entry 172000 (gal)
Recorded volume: 67377.3 (gal)
